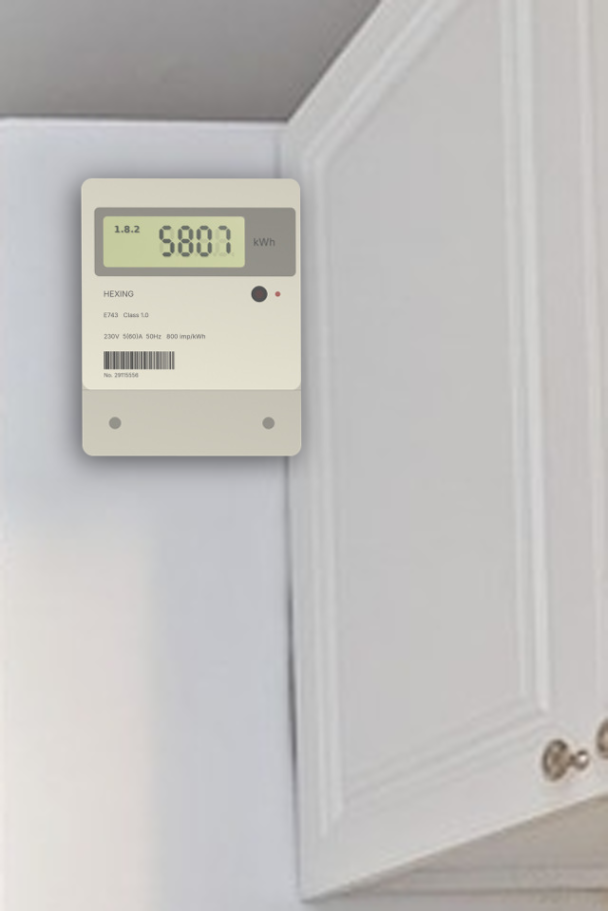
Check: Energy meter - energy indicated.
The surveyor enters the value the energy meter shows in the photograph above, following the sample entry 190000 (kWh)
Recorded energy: 5807 (kWh)
